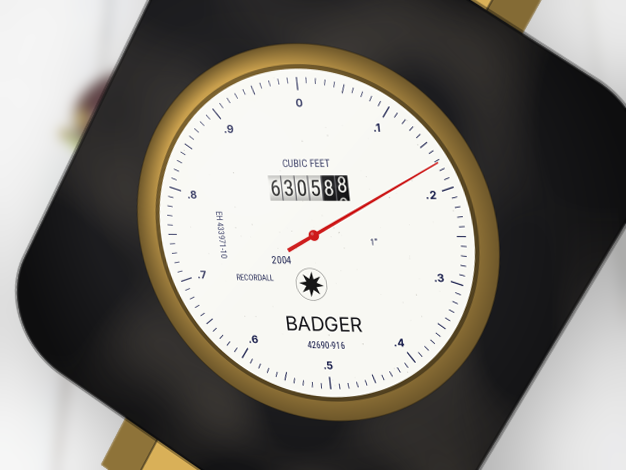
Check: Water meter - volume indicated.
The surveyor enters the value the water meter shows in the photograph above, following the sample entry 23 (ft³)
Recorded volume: 630588.17 (ft³)
